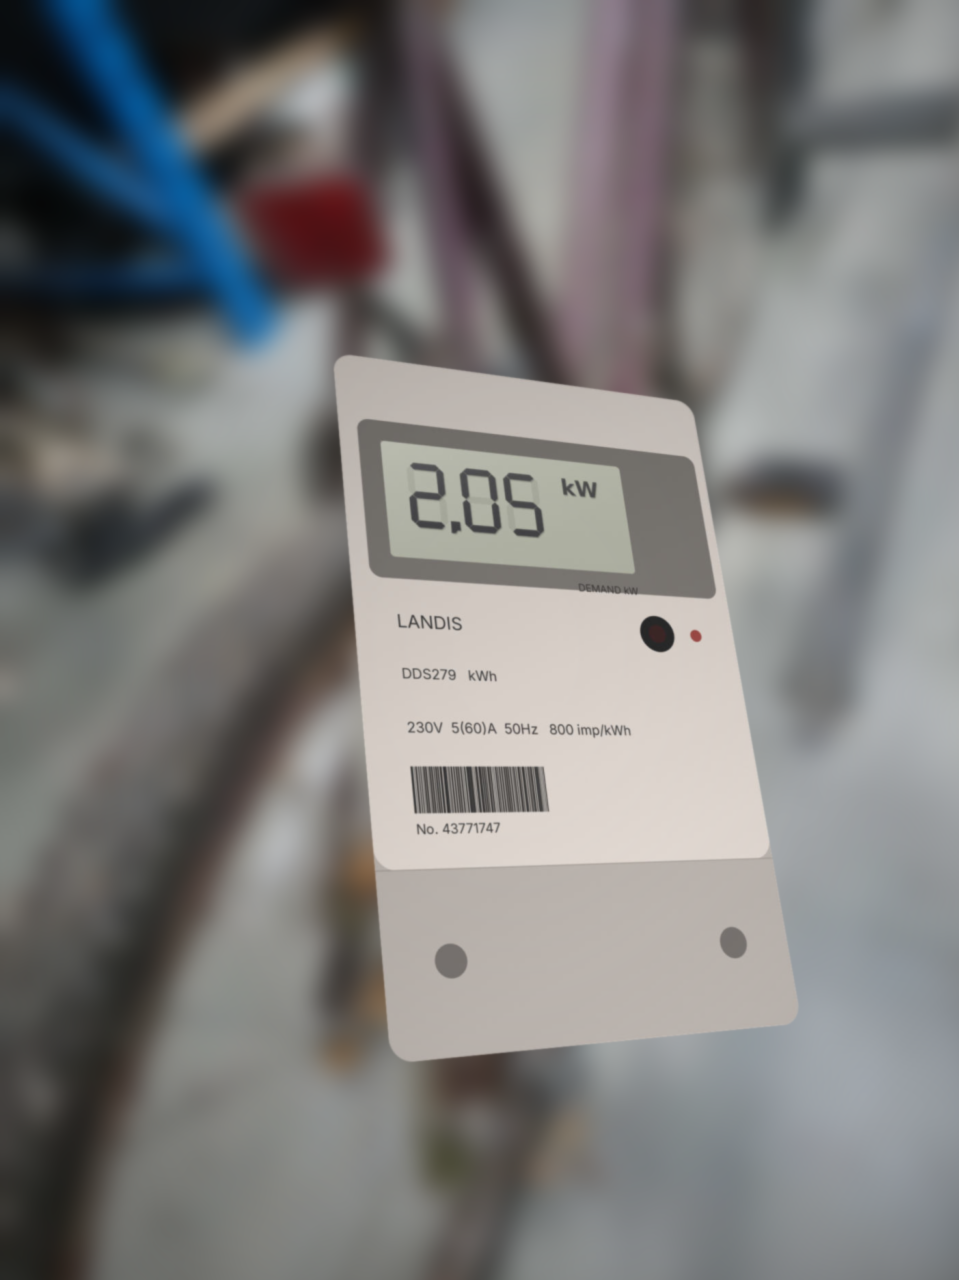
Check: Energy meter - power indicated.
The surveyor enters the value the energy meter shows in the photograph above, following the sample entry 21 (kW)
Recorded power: 2.05 (kW)
